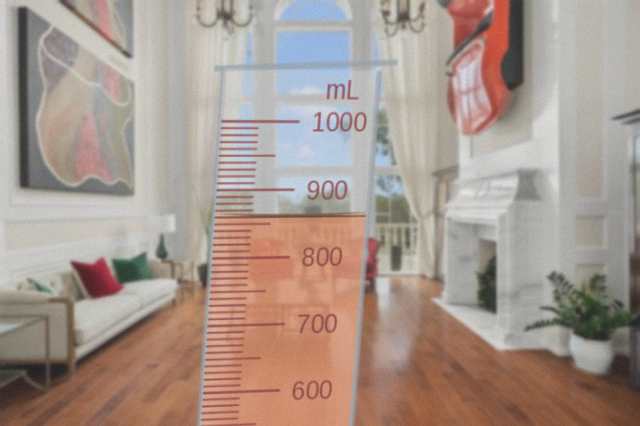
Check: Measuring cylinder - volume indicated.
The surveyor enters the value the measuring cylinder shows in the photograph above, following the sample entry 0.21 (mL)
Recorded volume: 860 (mL)
